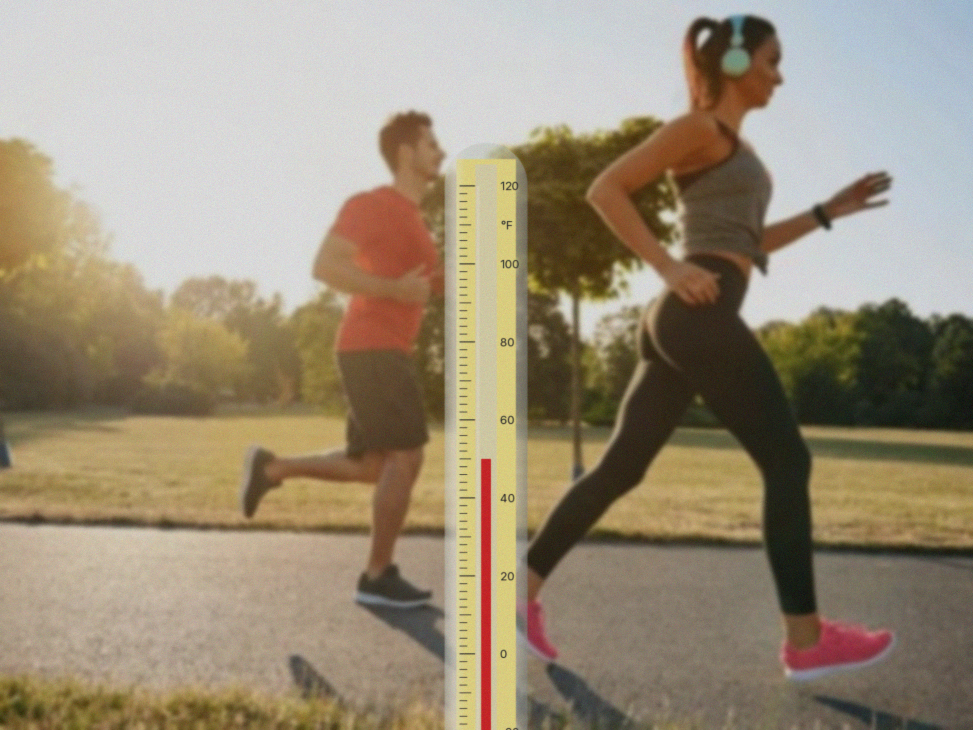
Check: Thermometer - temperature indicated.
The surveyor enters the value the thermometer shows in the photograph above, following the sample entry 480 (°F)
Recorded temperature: 50 (°F)
